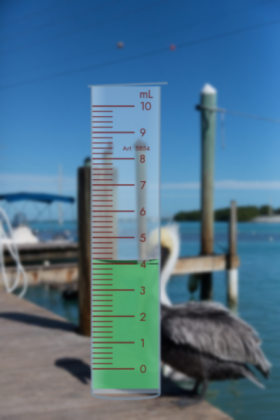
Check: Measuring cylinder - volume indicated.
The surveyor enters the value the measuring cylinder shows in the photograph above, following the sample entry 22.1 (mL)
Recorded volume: 4 (mL)
